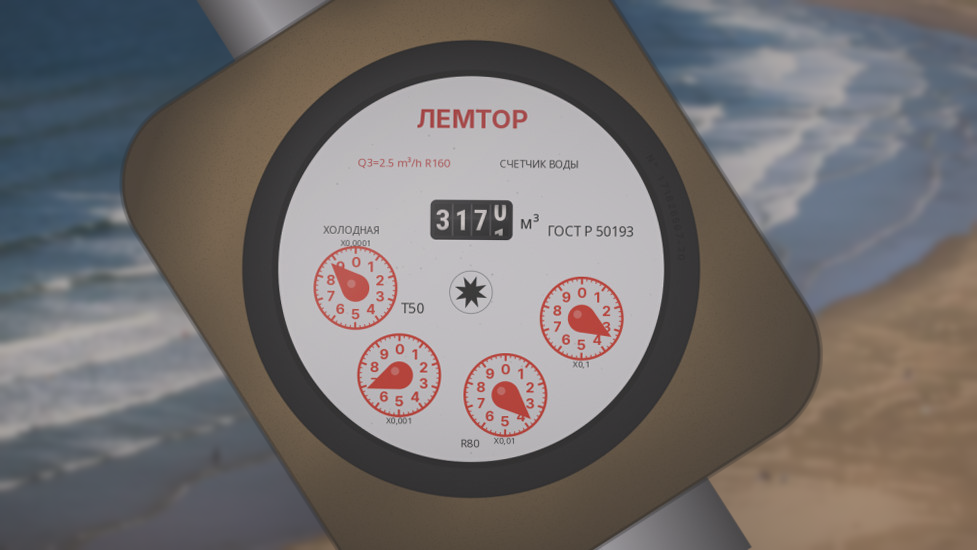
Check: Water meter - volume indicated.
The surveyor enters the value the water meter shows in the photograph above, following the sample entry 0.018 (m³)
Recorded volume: 3170.3368 (m³)
